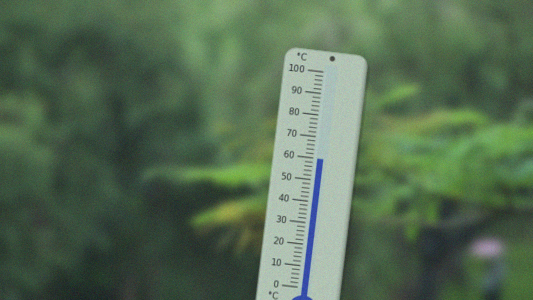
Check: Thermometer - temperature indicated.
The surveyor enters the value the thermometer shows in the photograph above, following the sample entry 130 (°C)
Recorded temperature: 60 (°C)
